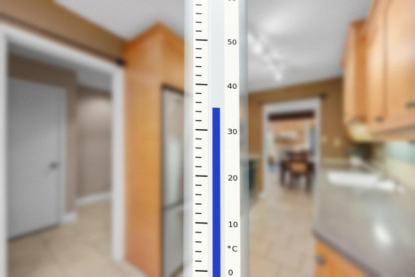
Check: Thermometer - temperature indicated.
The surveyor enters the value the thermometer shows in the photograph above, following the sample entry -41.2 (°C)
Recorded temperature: 35 (°C)
